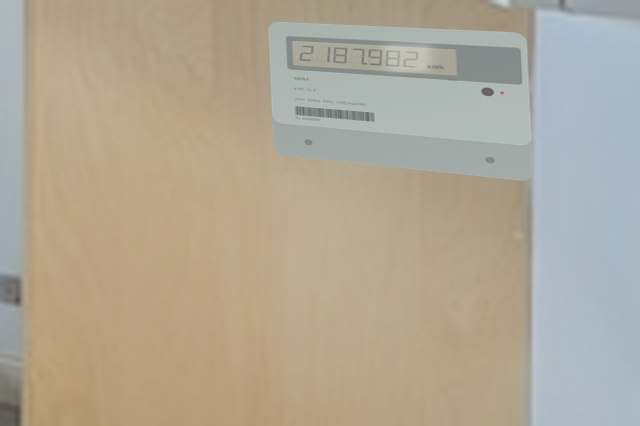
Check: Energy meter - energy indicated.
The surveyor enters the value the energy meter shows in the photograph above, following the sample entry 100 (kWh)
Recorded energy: 2187.982 (kWh)
